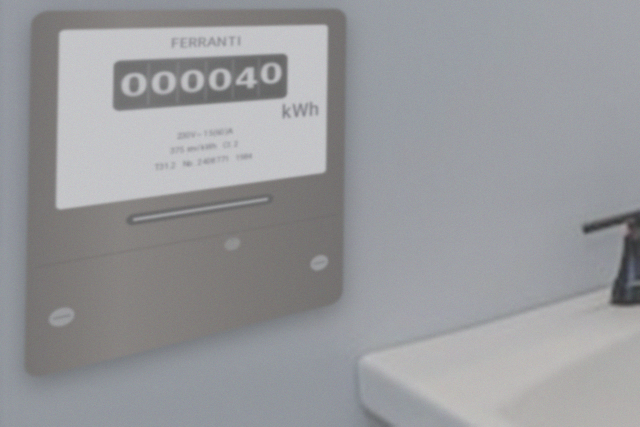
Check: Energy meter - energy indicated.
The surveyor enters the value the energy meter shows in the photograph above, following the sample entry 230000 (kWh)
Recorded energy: 40 (kWh)
